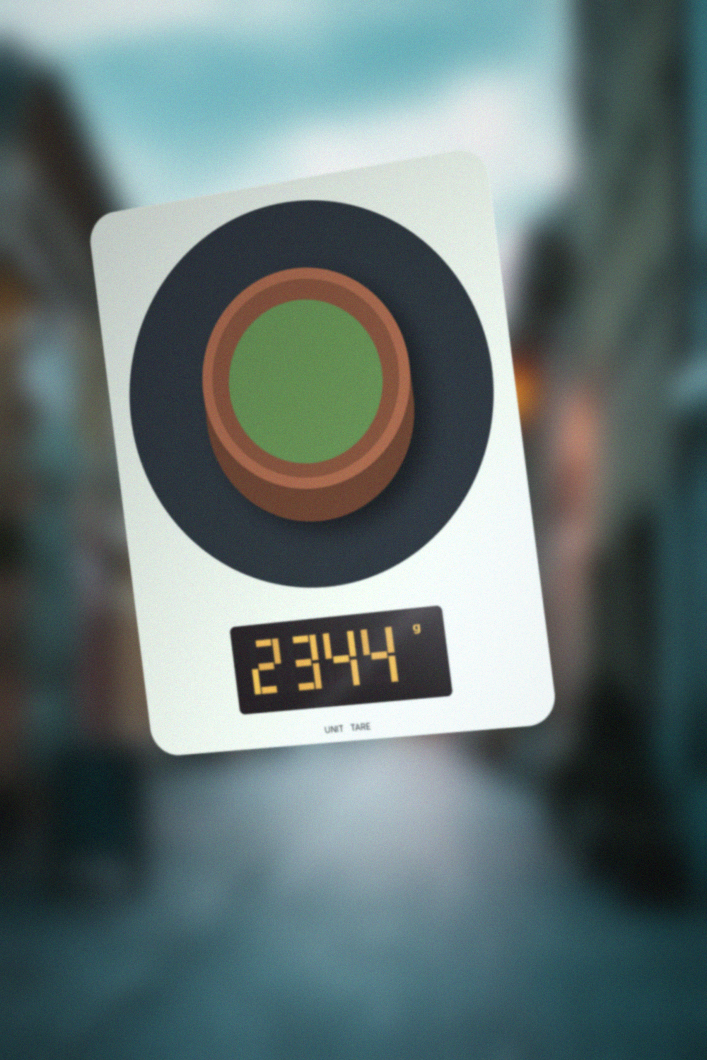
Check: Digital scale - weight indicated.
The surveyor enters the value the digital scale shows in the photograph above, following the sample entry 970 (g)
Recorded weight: 2344 (g)
